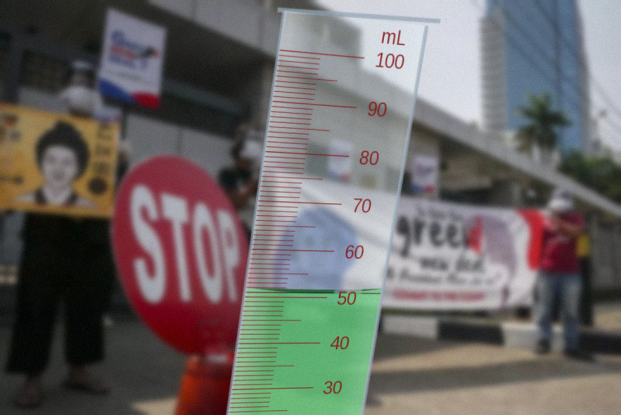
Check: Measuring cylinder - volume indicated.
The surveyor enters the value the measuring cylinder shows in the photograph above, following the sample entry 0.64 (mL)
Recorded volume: 51 (mL)
